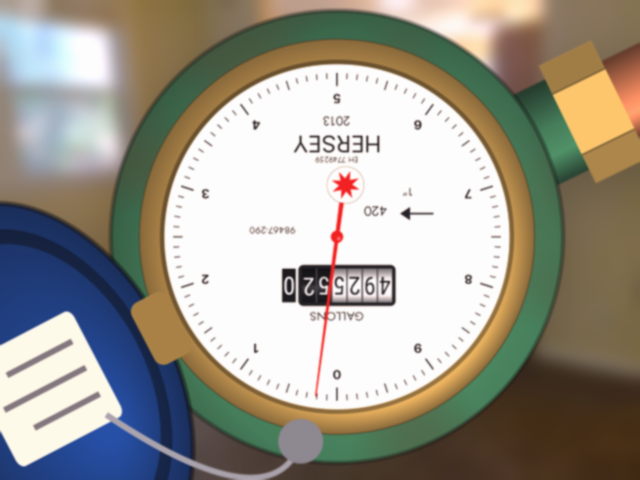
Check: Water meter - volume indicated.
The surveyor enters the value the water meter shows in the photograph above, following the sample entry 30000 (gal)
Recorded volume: 4925520.2 (gal)
